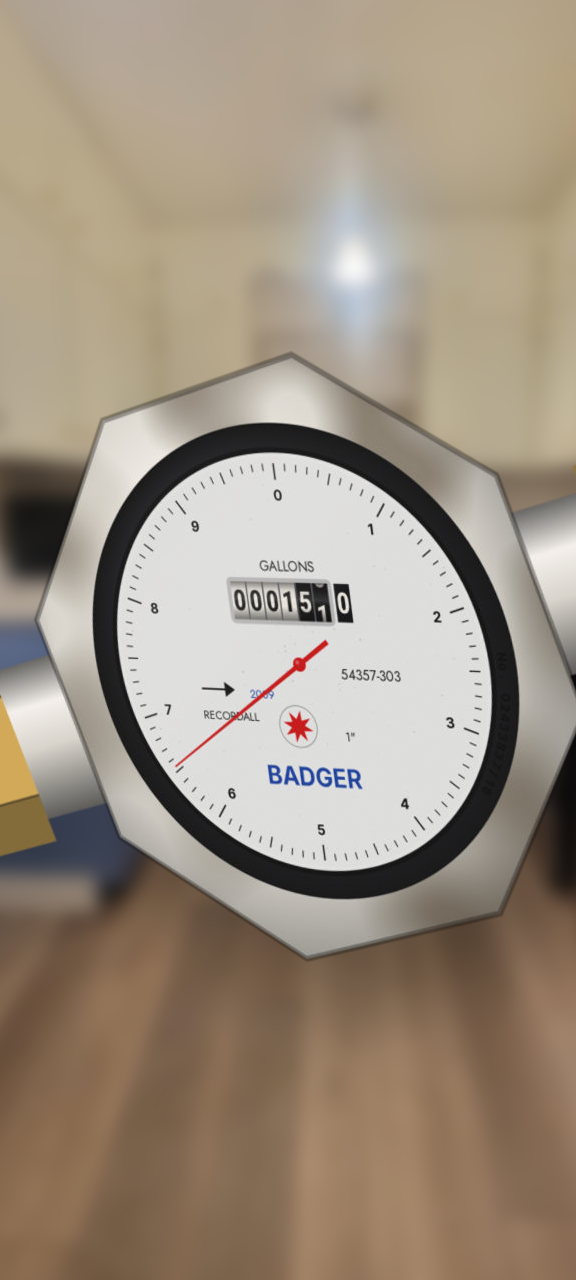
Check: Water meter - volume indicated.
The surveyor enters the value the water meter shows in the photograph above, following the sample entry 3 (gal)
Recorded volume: 1506.5 (gal)
